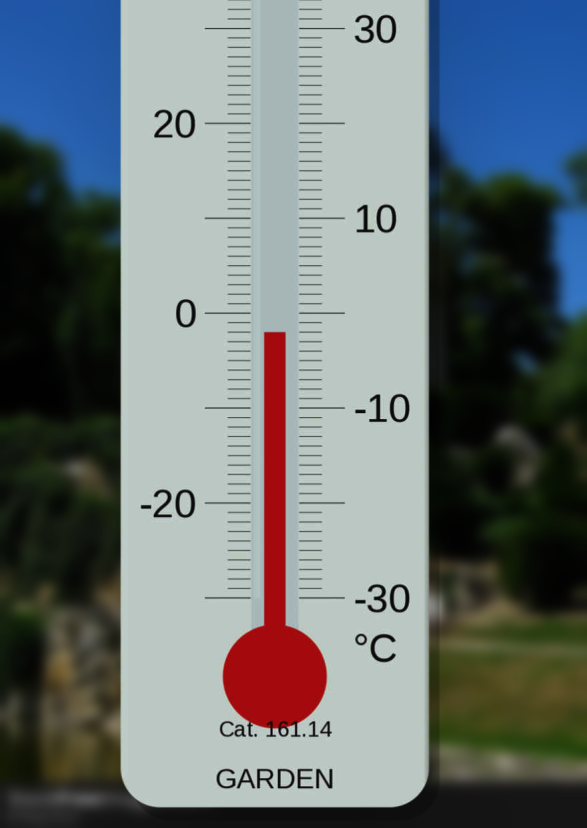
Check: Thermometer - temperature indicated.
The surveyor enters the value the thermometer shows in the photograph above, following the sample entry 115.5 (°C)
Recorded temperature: -2 (°C)
